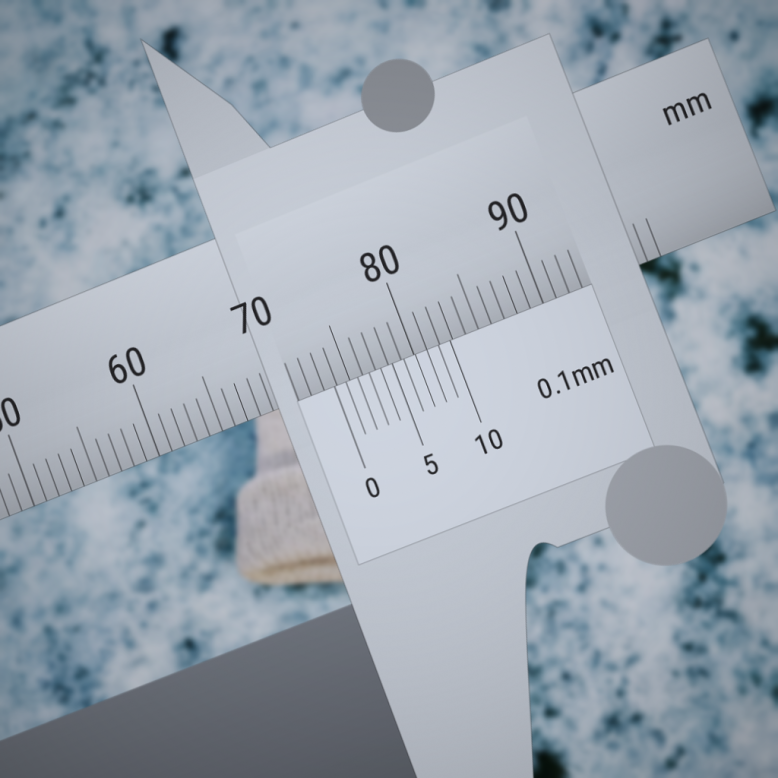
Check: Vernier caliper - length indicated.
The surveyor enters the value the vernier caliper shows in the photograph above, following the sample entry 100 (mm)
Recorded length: 73.8 (mm)
